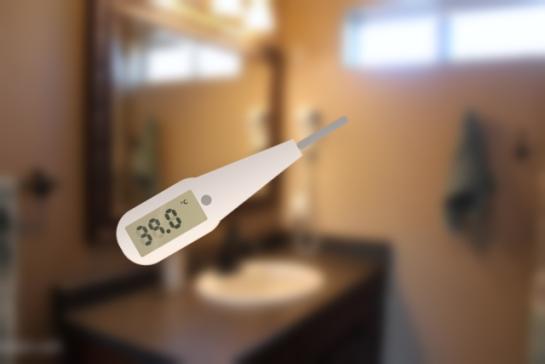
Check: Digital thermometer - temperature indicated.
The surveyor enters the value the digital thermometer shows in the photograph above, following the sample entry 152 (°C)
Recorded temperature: 39.0 (°C)
